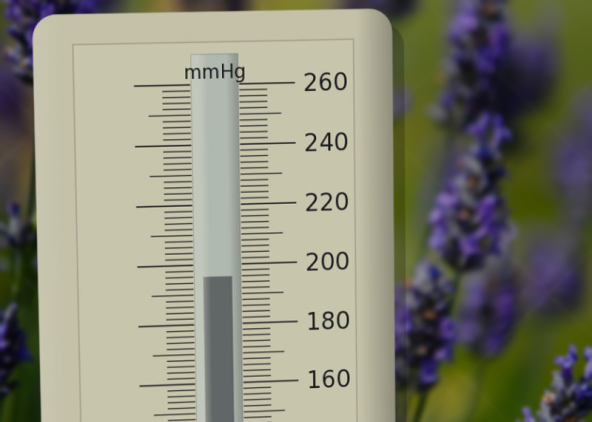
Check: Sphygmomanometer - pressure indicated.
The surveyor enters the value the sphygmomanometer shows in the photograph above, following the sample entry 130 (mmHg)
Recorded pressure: 196 (mmHg)
